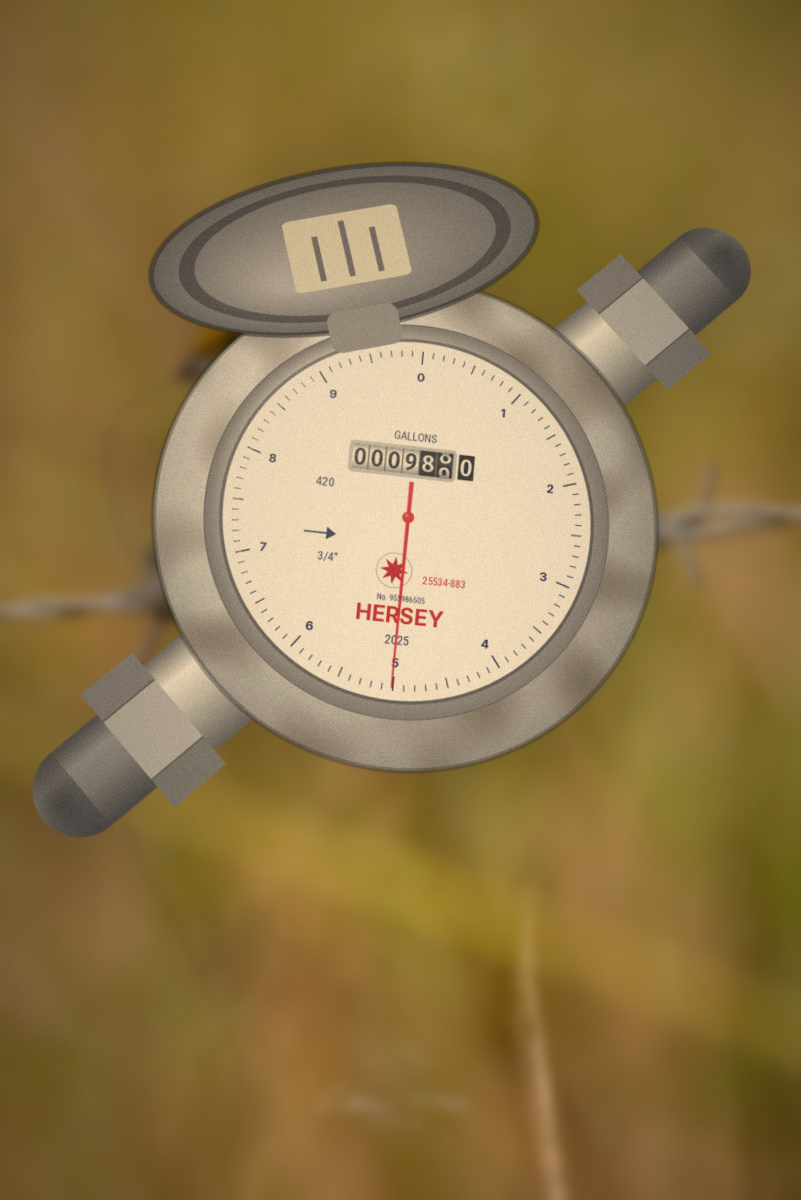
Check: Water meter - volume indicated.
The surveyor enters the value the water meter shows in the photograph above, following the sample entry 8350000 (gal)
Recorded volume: 9885.0 (gal)
